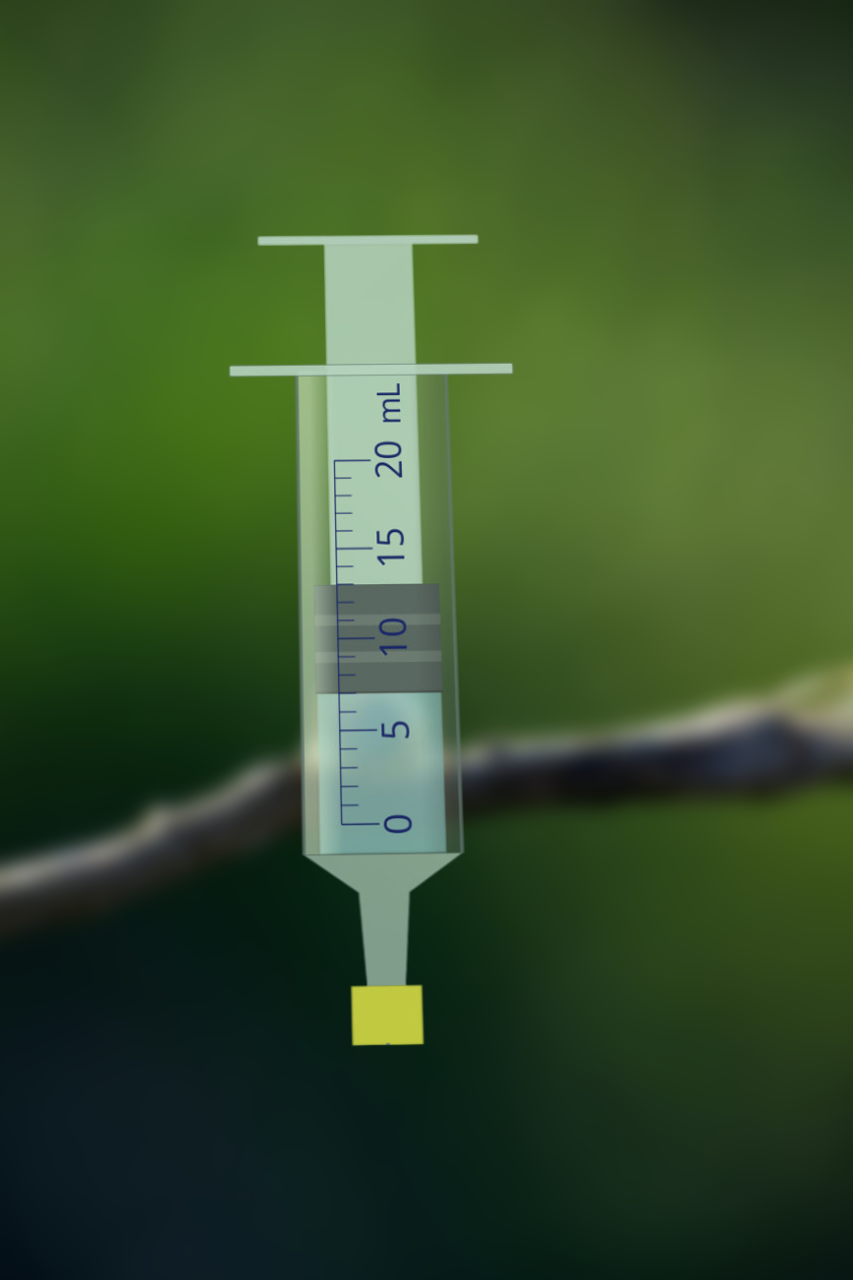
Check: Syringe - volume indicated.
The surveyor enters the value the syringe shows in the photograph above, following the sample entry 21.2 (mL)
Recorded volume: 7 (mL)
